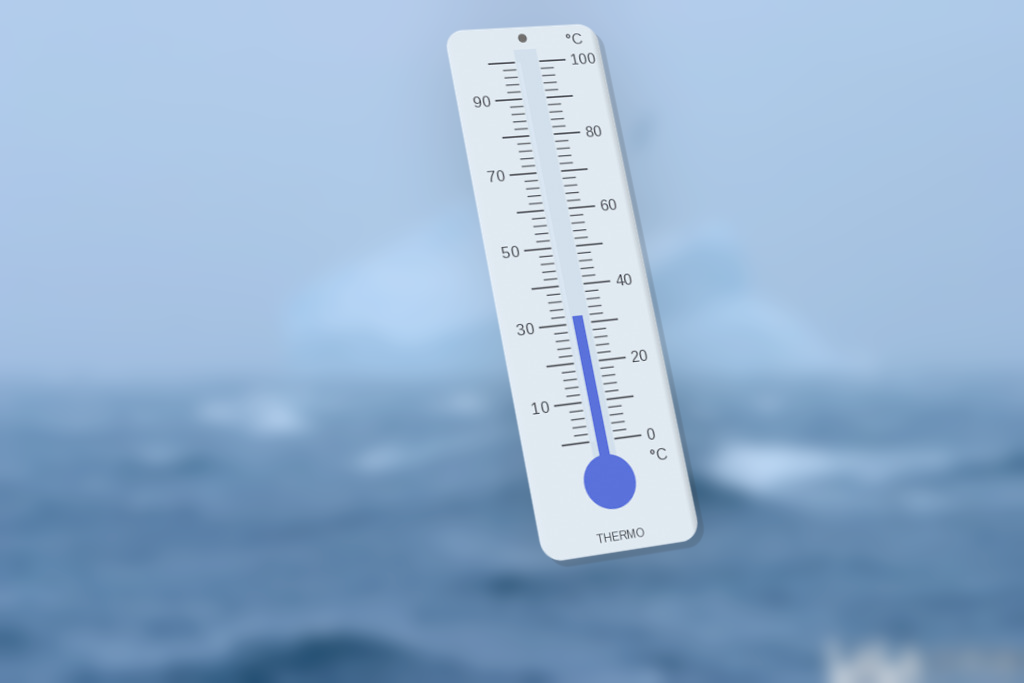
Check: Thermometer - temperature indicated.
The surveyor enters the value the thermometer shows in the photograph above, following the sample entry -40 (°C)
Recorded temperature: 32 (°C)
